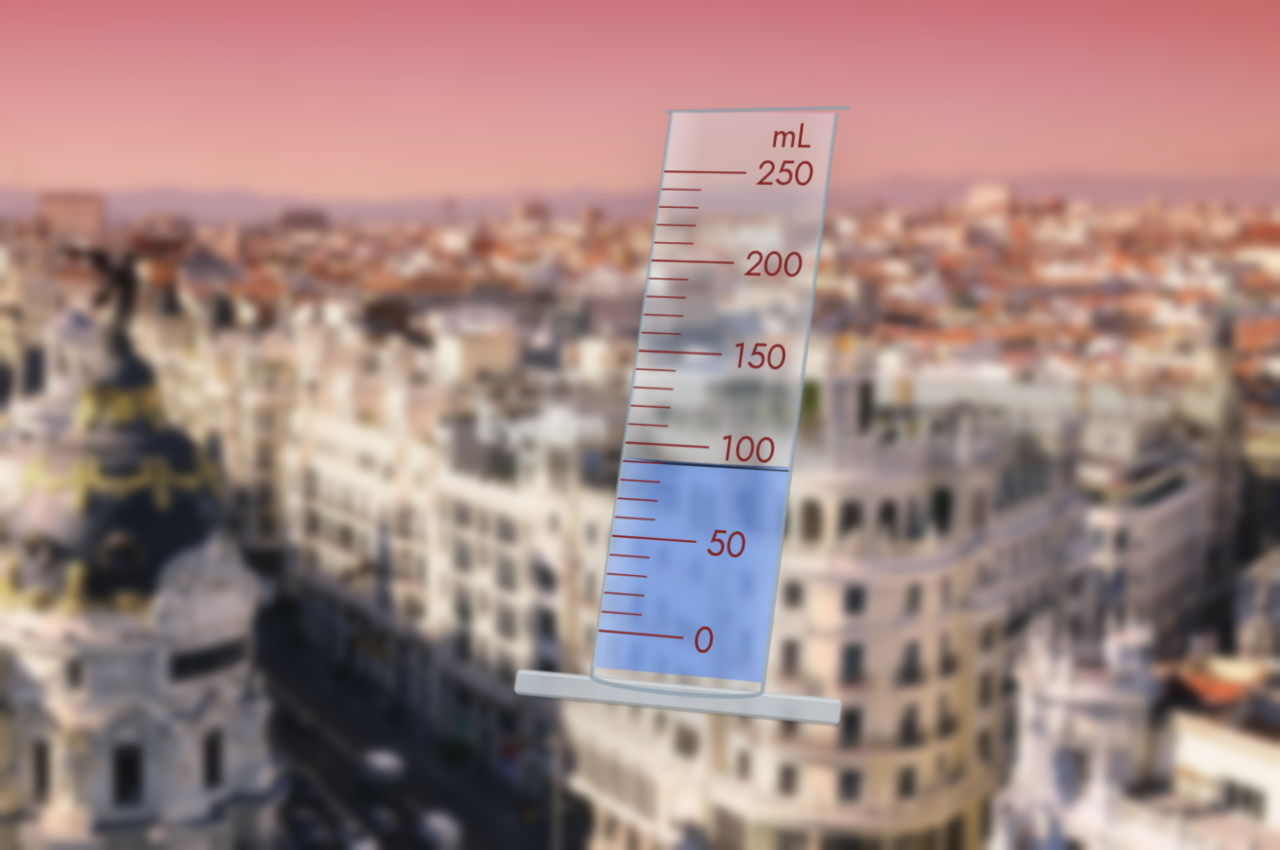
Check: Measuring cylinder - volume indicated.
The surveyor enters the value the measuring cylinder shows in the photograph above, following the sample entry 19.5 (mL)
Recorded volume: 90 (mL)
